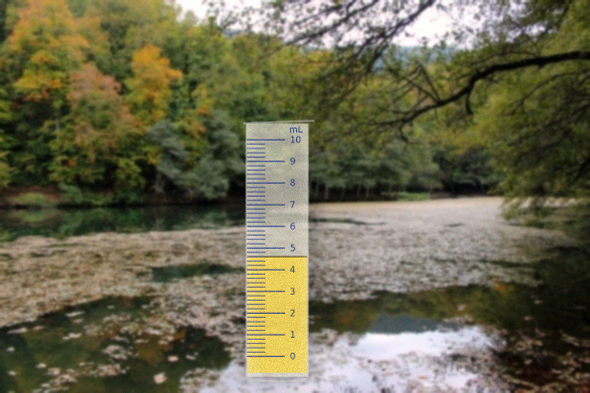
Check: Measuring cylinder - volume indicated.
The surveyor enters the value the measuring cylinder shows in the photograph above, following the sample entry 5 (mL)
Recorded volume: 4.6 (mL)
